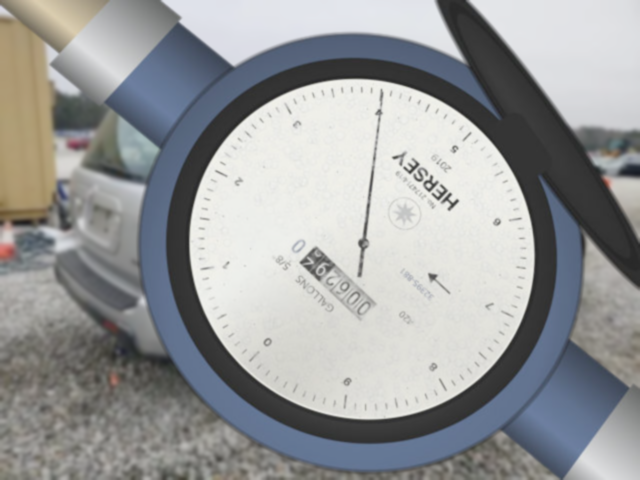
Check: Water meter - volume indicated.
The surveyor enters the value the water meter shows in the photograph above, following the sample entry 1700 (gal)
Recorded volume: 62924.0 (gal)
